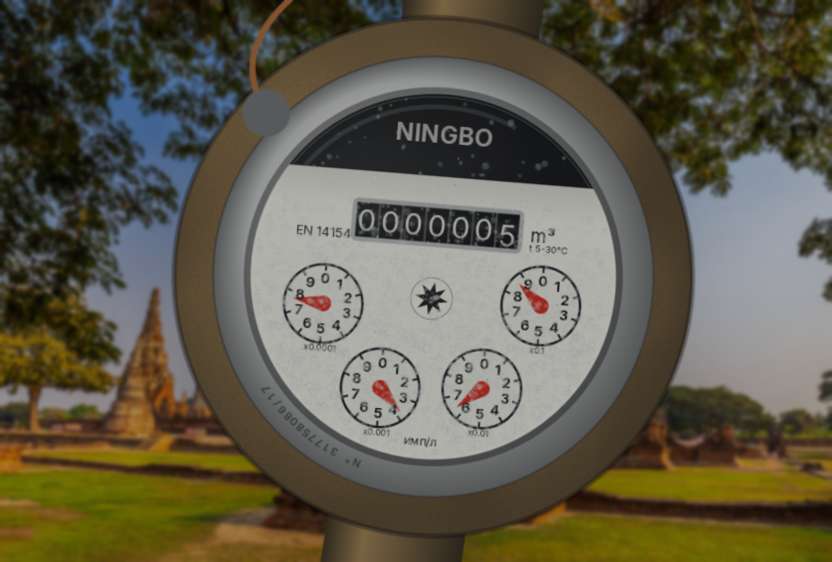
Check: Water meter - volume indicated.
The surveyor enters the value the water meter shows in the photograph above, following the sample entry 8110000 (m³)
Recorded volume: 4.8637 (m³)
